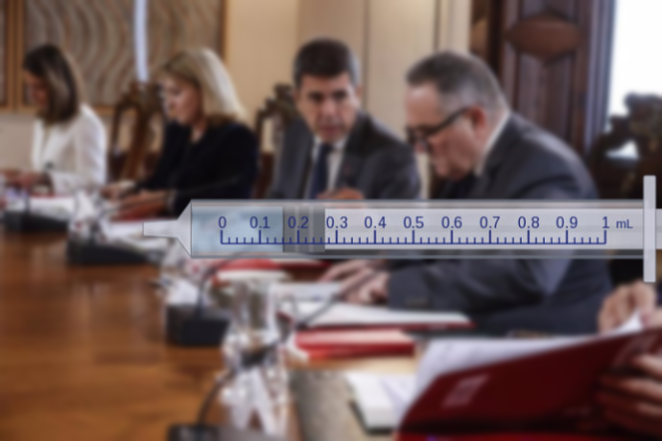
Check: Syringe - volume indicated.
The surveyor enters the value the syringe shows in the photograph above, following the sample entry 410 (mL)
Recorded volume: 0.16 (mL)
